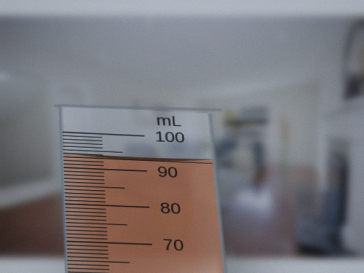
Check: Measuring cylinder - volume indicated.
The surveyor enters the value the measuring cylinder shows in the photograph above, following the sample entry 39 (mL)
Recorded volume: 93 (mL)
